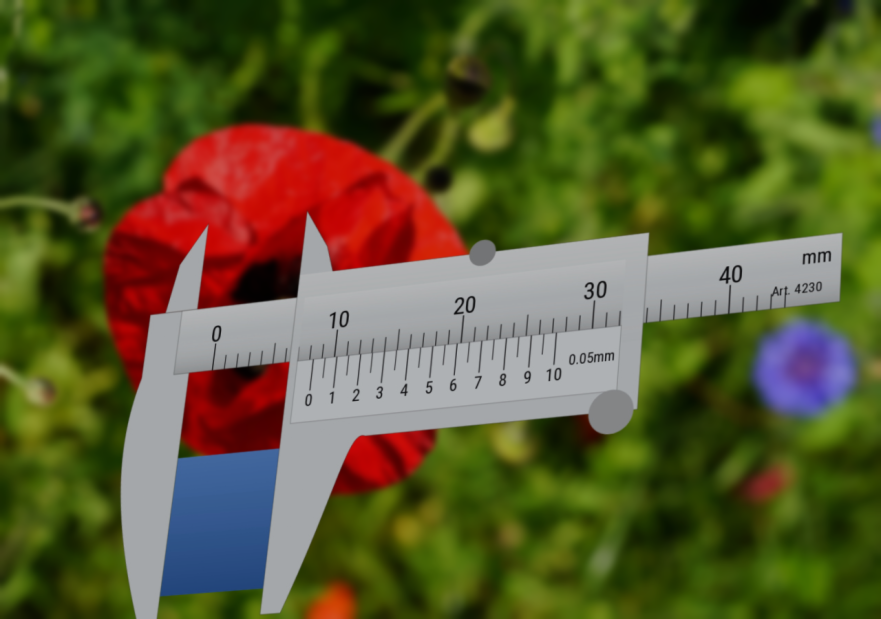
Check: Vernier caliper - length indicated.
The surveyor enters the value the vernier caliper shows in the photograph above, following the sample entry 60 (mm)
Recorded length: 8.3 (mm)
